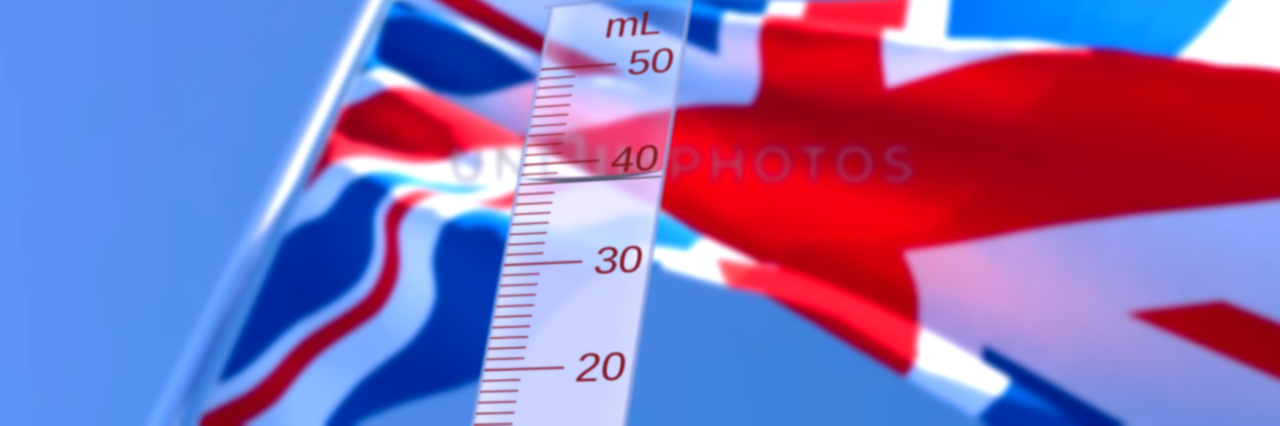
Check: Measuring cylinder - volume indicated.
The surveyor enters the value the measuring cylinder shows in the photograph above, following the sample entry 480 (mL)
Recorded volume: 38 (mL)
